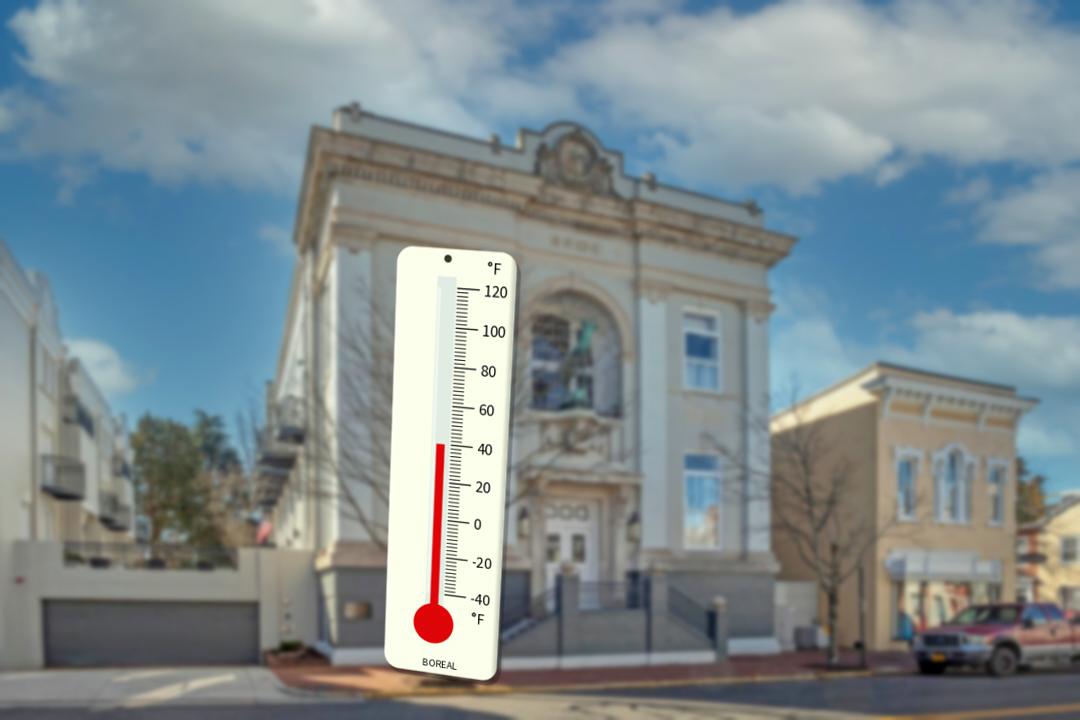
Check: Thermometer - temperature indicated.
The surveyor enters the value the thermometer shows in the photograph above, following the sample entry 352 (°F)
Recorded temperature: 40 (°F)
